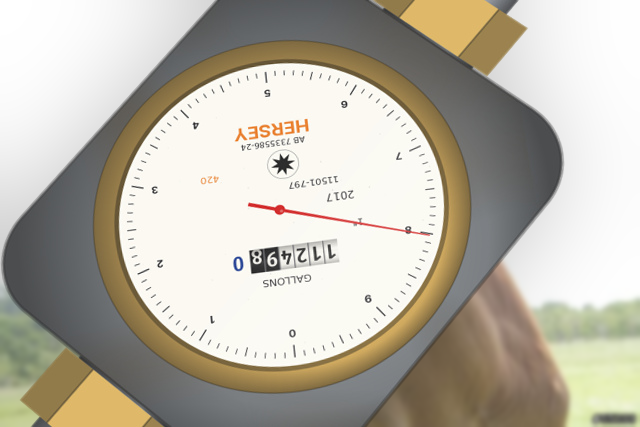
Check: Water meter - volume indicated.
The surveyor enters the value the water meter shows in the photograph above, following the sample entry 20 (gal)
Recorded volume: 1124978.0 (gal)
